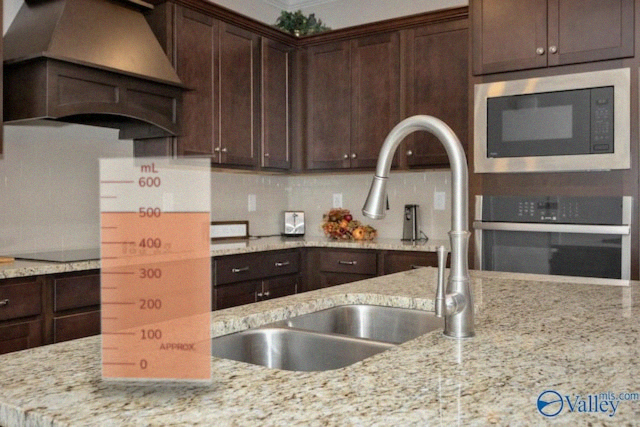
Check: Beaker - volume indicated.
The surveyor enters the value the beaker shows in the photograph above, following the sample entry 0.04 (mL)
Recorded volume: 500 (mL)
